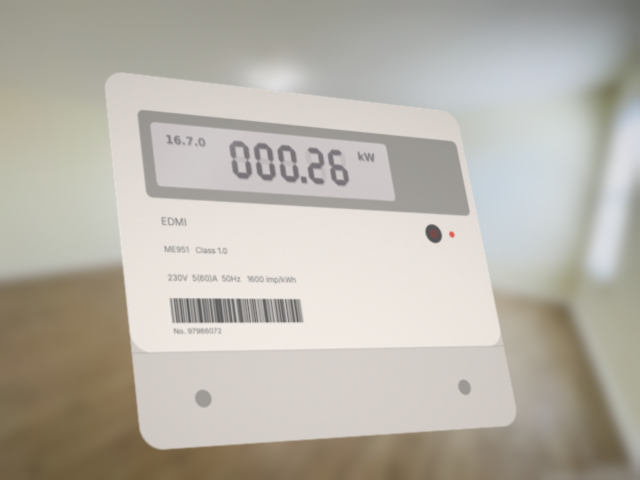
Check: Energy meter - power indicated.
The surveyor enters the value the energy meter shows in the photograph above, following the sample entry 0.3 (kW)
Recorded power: 0.26 (kW)
